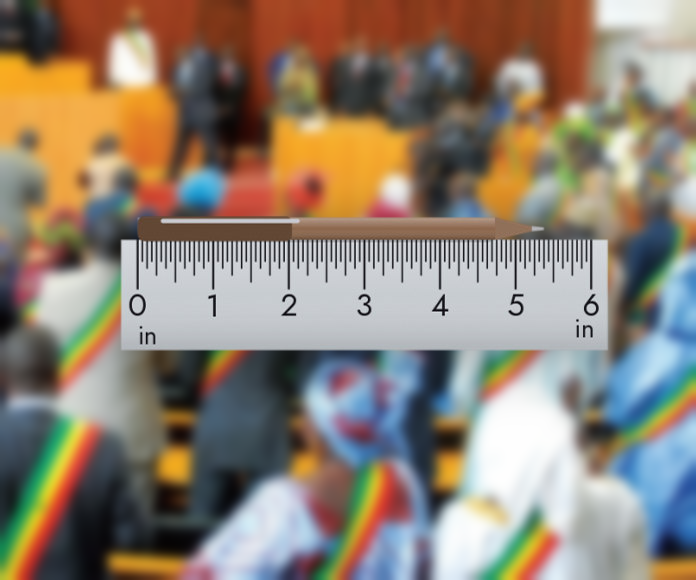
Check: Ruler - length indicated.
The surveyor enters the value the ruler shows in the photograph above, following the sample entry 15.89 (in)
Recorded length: 5.375 (in)
